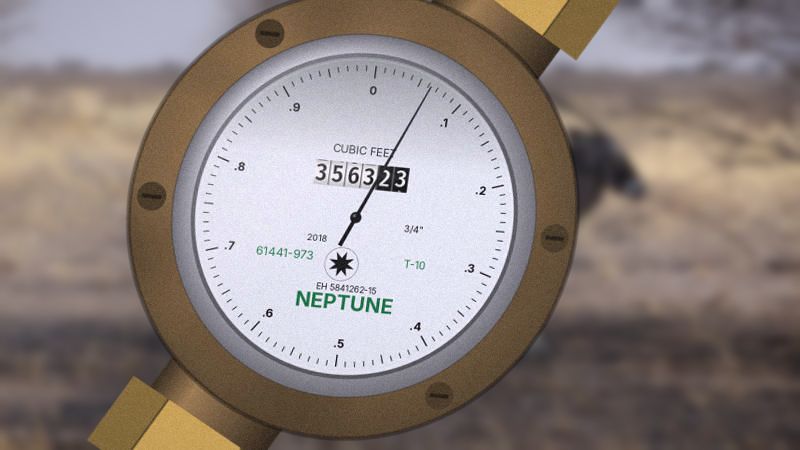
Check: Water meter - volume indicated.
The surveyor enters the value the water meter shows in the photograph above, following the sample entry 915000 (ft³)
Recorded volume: 356323.06 (ft³)
